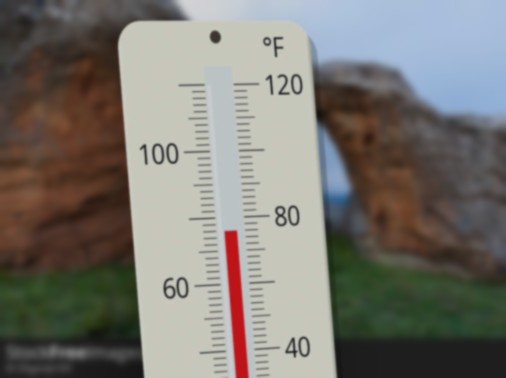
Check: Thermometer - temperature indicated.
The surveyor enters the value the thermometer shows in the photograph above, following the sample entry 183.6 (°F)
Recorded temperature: 76 (°F)
